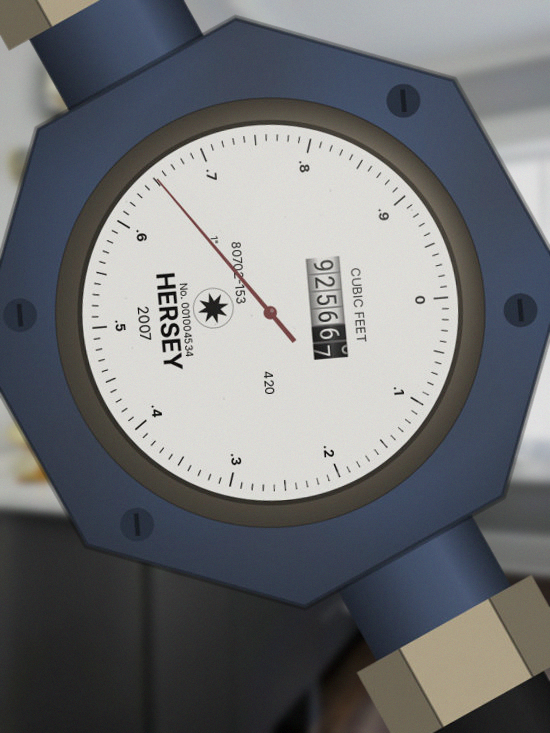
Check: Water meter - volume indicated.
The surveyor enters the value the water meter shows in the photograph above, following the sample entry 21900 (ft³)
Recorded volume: 925666.65 (ft³)
